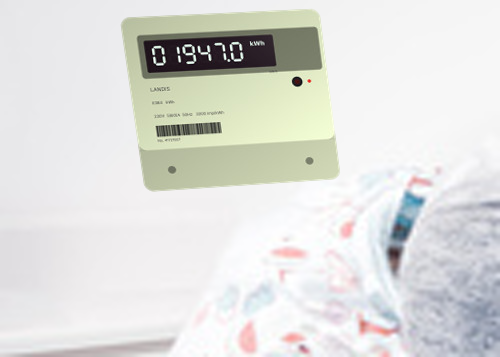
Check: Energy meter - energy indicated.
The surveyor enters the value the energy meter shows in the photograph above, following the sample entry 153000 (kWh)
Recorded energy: 1947.0 (kWh)
